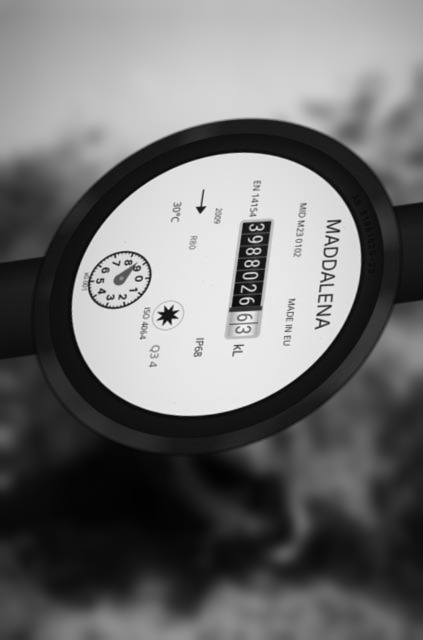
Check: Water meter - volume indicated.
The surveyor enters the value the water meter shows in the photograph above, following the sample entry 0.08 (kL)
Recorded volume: 3988026.638 (kL)
